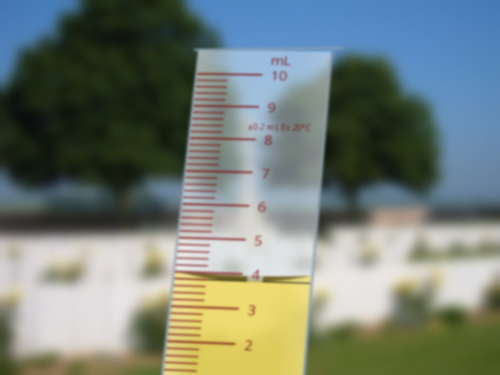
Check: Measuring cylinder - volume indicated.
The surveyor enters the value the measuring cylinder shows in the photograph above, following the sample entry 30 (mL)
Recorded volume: 3.8 (mL)
